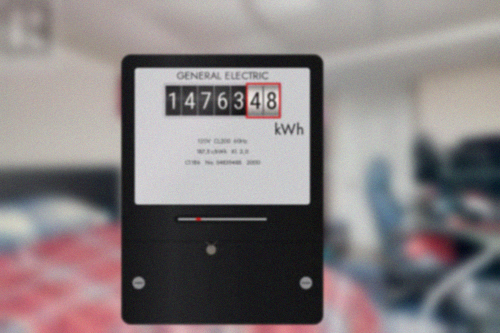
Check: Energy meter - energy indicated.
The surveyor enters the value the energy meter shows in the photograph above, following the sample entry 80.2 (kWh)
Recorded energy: 14763.48 (kWh)
